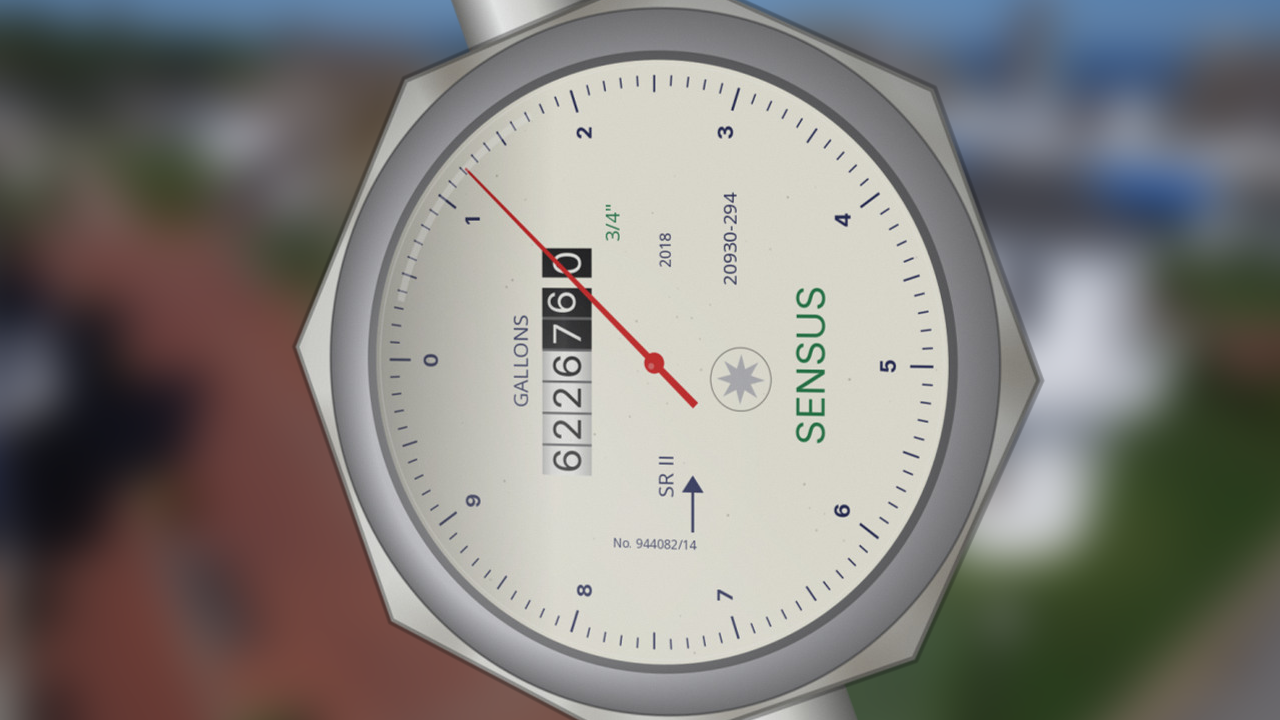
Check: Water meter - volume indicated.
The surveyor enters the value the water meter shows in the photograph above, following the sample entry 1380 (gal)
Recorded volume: 6226761.2 (gal)
